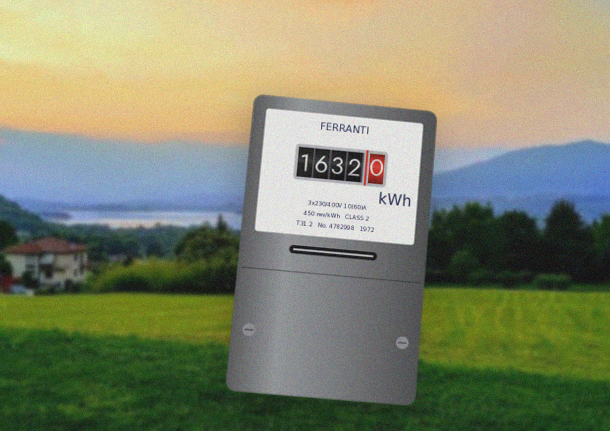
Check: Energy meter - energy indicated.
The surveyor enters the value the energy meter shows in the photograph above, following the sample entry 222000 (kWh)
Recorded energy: 1632.0 (kWh)
